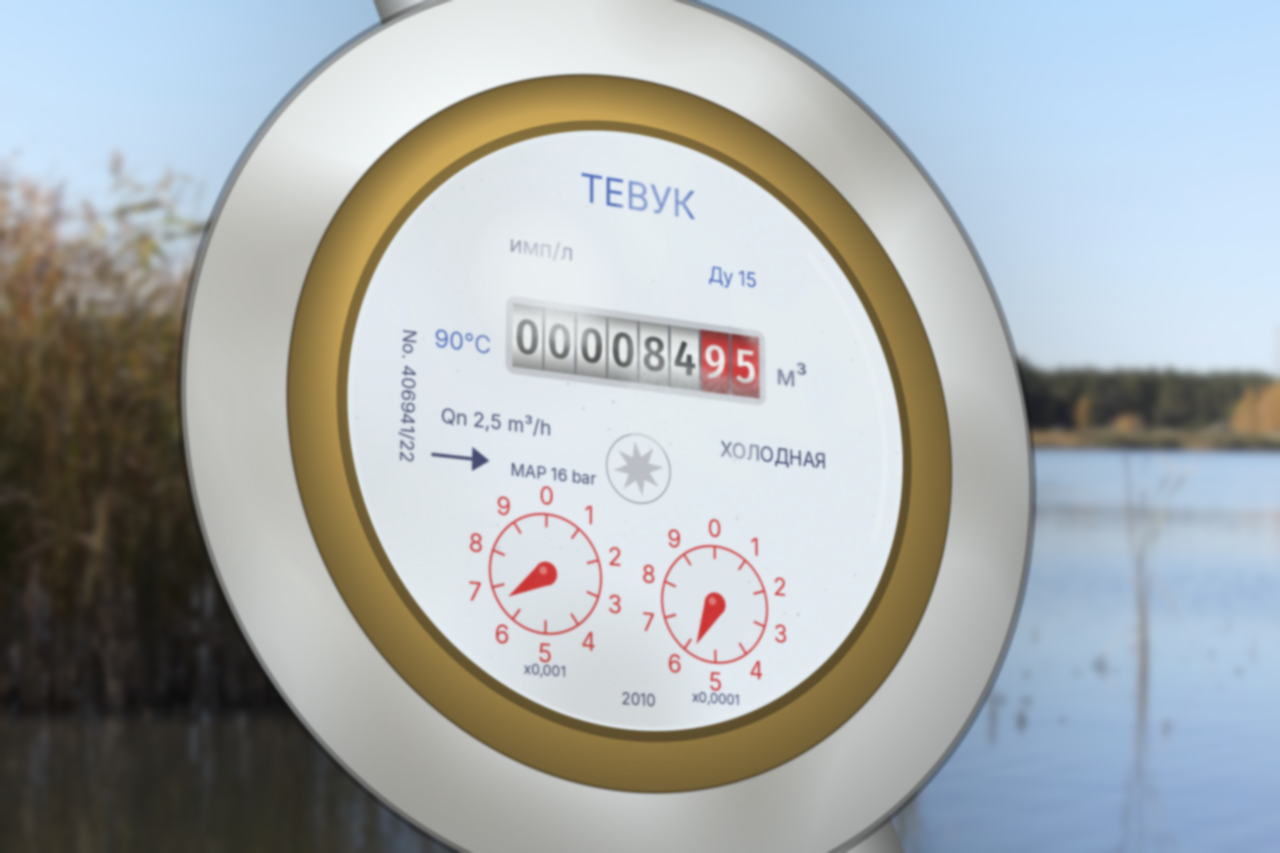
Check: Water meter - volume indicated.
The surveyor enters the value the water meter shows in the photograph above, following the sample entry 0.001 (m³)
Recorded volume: 84.9565 (m³)
